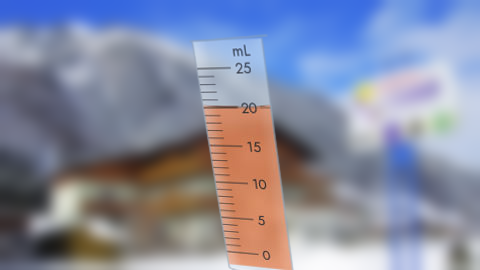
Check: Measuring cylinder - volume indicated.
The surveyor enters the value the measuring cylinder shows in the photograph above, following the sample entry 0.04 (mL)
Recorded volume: 20 (mL)
